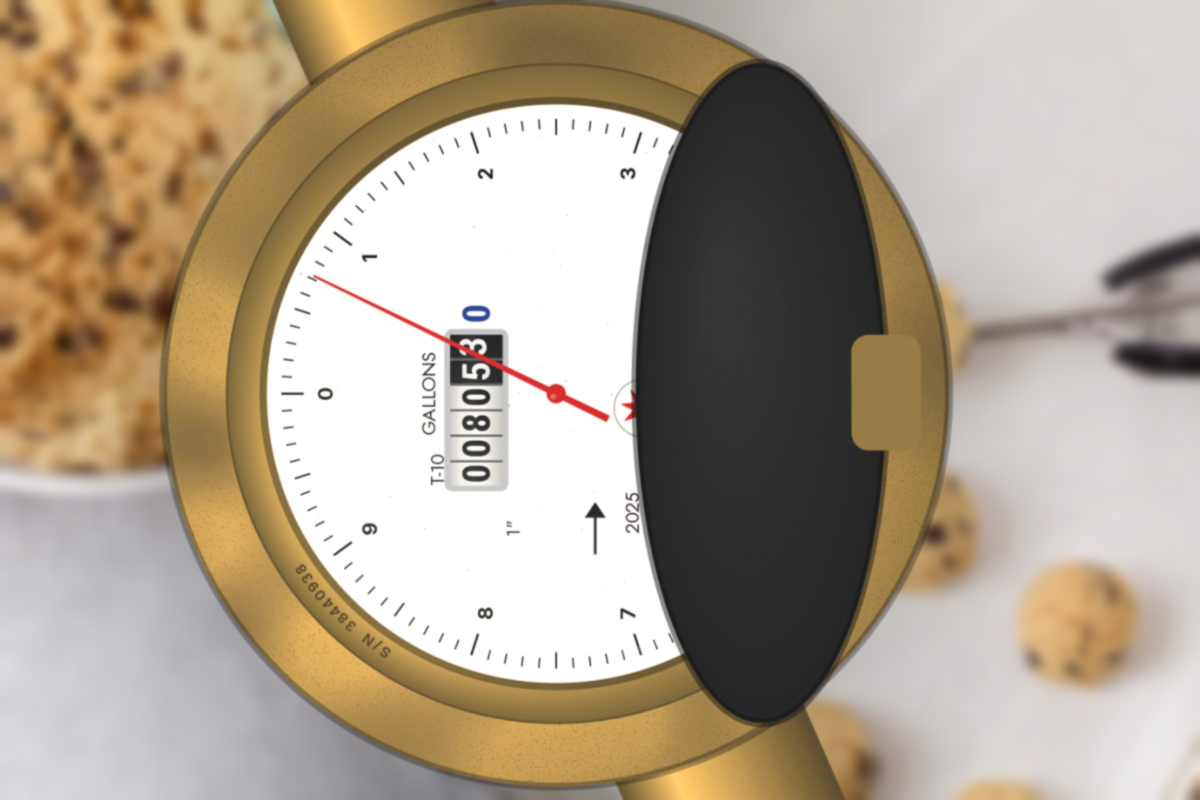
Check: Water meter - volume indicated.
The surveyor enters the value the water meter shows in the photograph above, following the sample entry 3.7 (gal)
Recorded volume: 80530.7 (gal)
